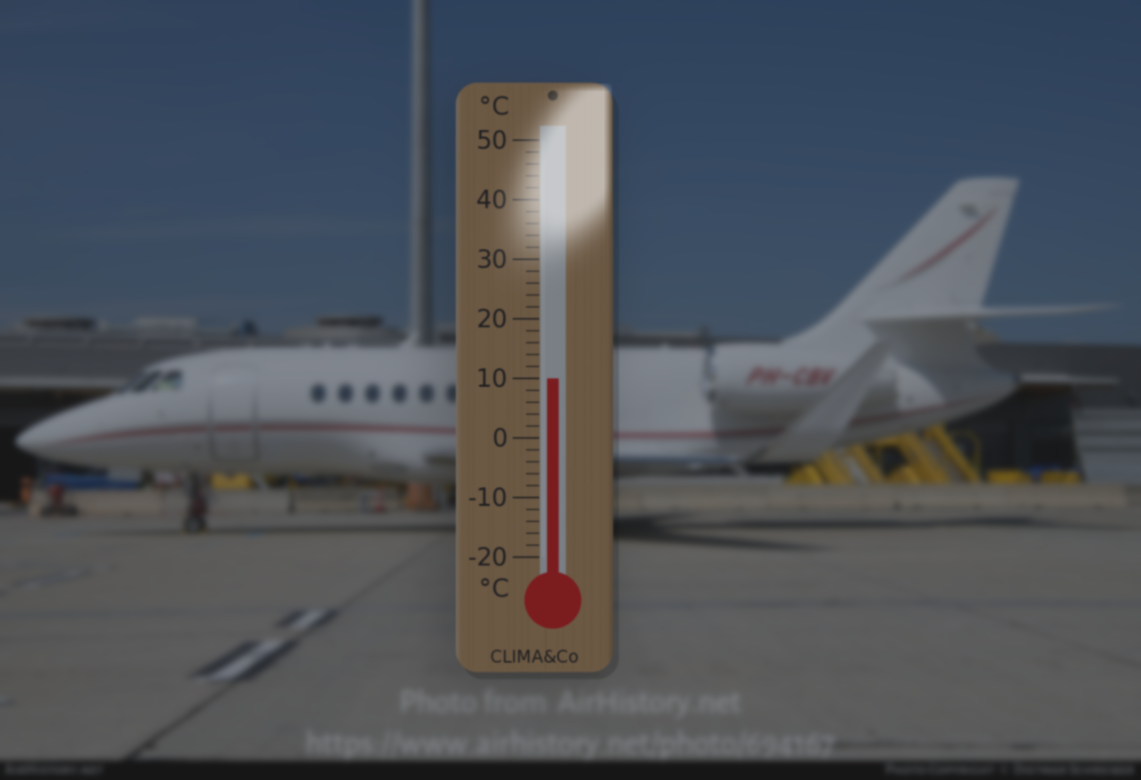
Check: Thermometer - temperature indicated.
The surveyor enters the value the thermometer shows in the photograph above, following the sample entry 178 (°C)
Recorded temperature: 10 (°C)
